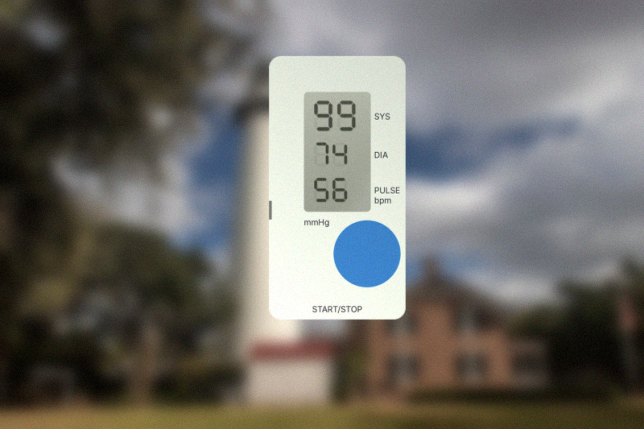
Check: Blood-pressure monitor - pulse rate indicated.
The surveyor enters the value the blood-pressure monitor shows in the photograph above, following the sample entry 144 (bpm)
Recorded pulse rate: 56 (bpm)
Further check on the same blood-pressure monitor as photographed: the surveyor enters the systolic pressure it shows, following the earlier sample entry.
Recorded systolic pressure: 99 (mmHg)
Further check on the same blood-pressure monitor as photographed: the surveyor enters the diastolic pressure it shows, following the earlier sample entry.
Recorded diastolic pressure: 74 (mmHg)
